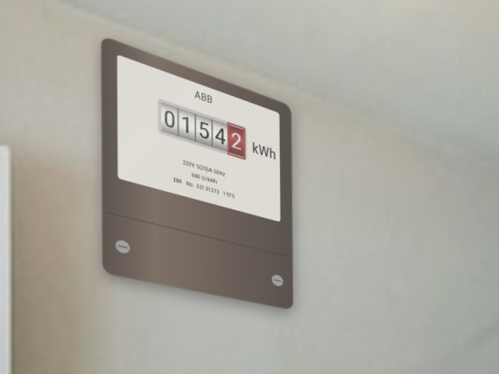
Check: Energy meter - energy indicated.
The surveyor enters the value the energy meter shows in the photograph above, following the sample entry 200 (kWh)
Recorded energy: 154.2 (kWh)
